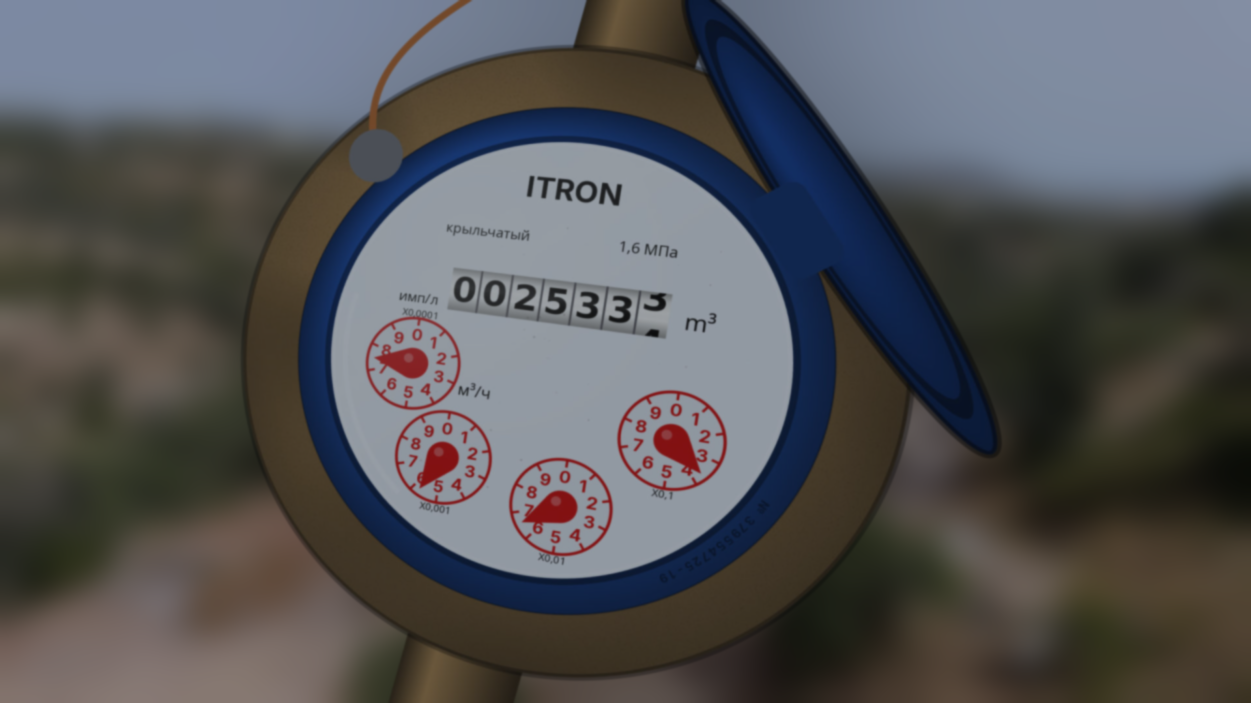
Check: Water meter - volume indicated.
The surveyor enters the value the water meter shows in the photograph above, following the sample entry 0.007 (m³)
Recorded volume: 25333.3657 (m³)
